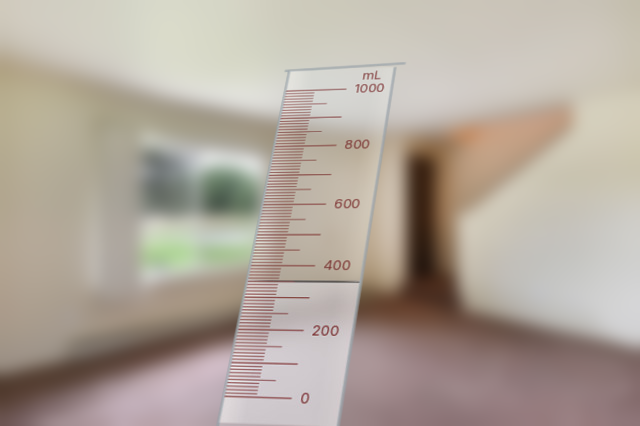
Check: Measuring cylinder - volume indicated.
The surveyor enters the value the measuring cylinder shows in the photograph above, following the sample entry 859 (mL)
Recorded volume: 350 (mL)
